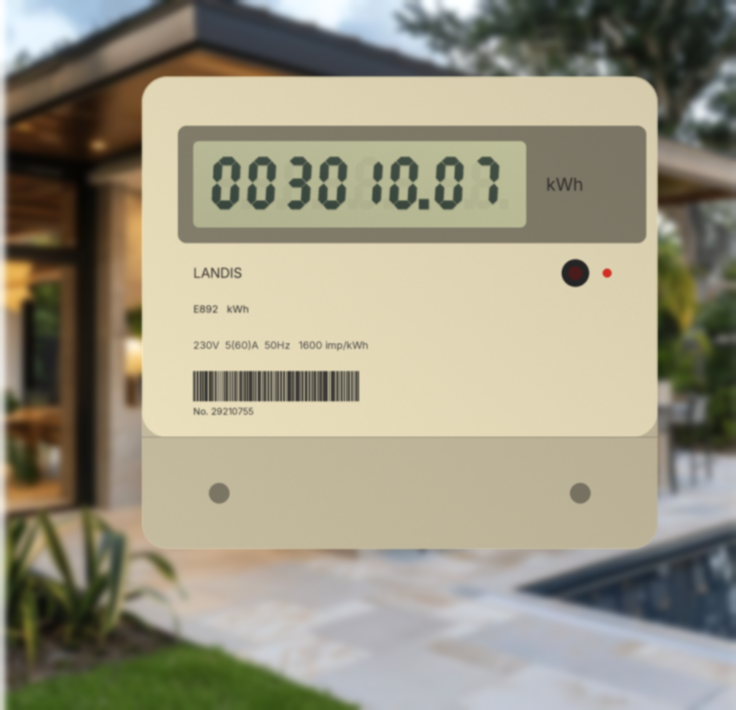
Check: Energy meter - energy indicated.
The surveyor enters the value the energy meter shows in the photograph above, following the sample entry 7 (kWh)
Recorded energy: 3010.07 (kWh)
